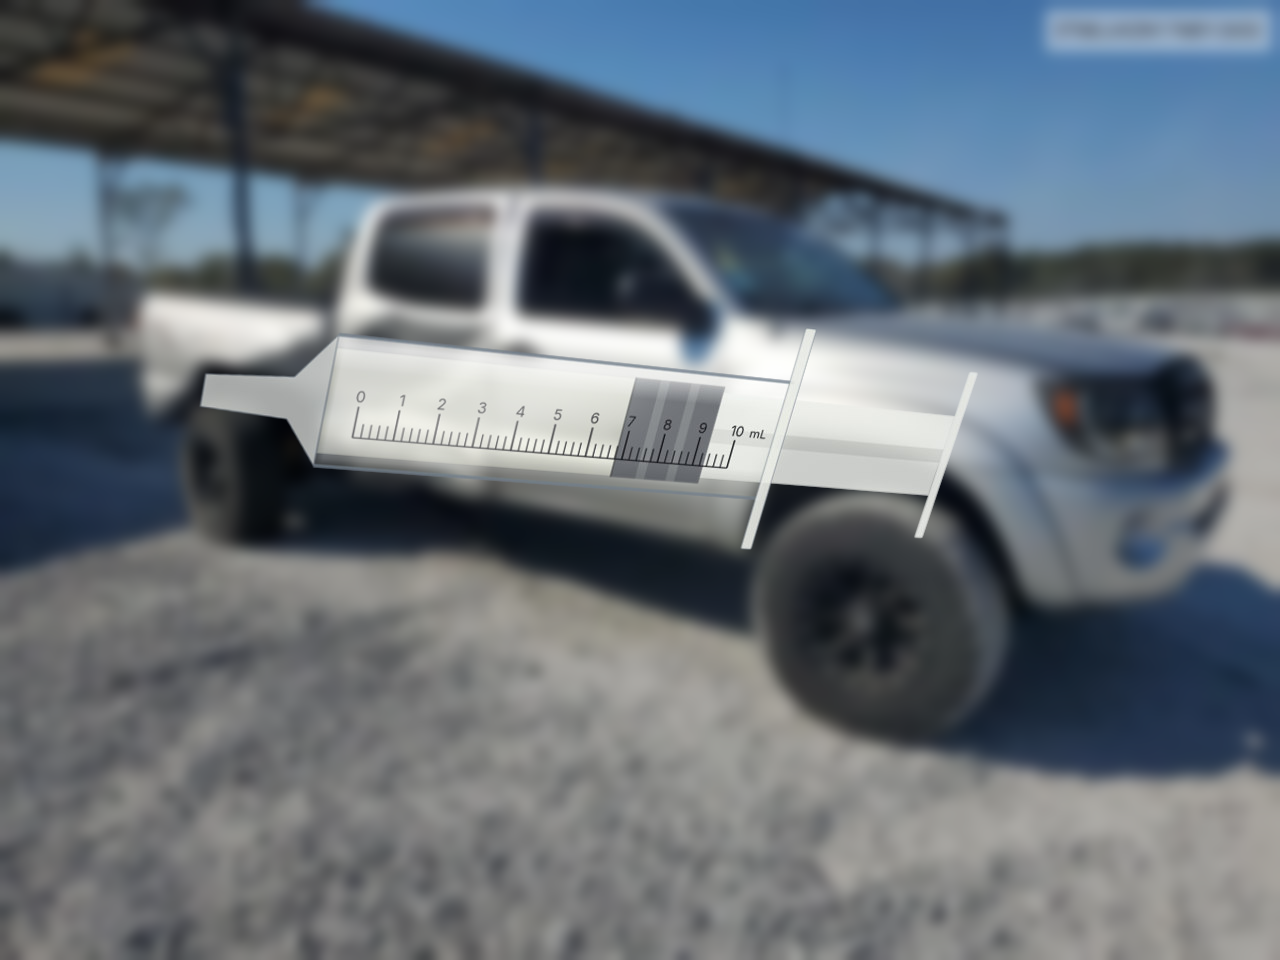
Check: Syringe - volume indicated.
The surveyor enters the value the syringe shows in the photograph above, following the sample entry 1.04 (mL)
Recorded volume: 6.8 (mL)
